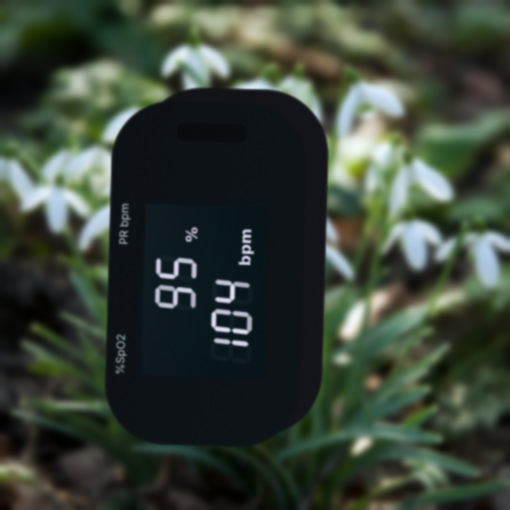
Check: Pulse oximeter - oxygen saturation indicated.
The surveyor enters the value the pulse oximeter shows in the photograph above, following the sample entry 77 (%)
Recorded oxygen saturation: 95 (%)
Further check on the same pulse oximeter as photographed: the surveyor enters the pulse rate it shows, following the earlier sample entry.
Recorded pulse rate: 104 (bpm)
